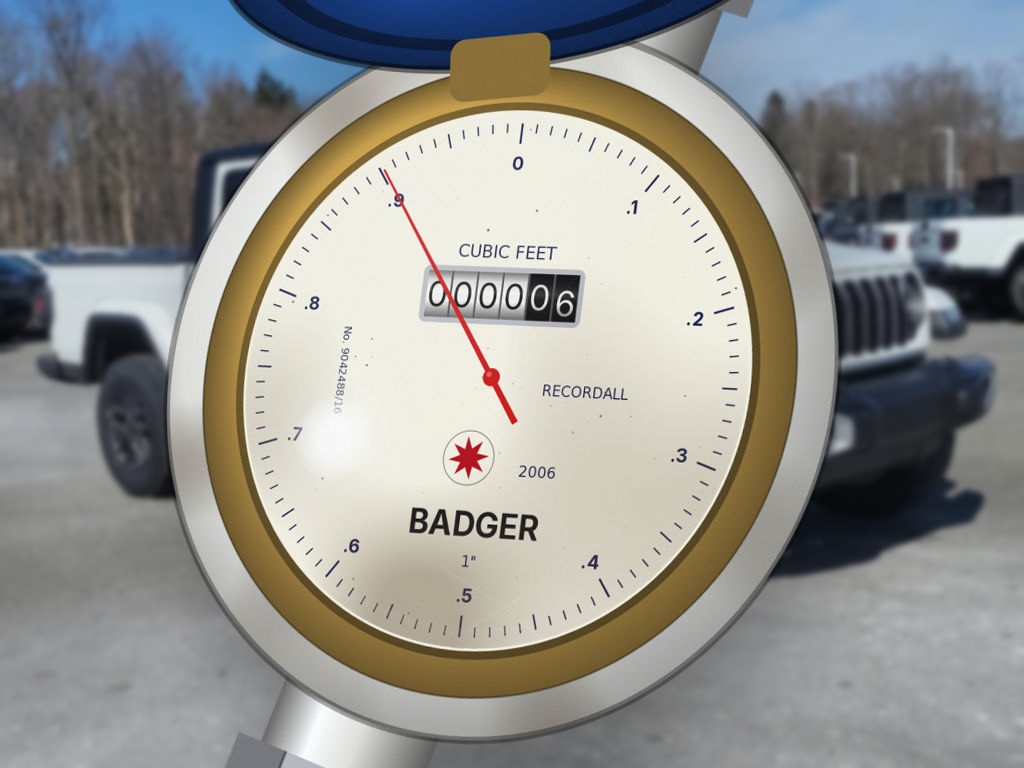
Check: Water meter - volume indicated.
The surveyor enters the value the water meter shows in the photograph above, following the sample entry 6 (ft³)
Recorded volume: 5.90 (ft³)
